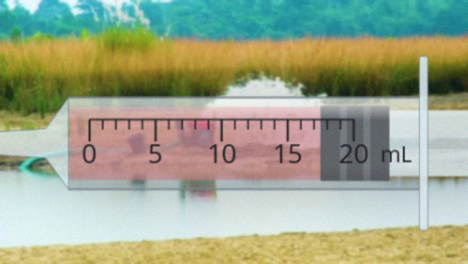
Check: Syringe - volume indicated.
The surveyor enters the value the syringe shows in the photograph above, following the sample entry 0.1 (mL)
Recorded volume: 17.5 (mL)
